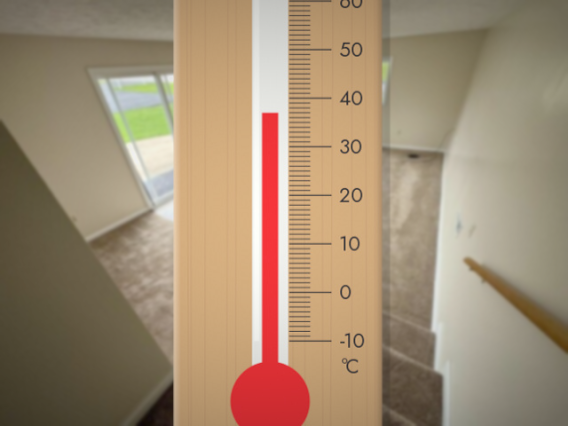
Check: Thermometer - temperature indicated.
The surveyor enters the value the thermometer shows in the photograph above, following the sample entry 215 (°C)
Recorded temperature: 37 (°C)
